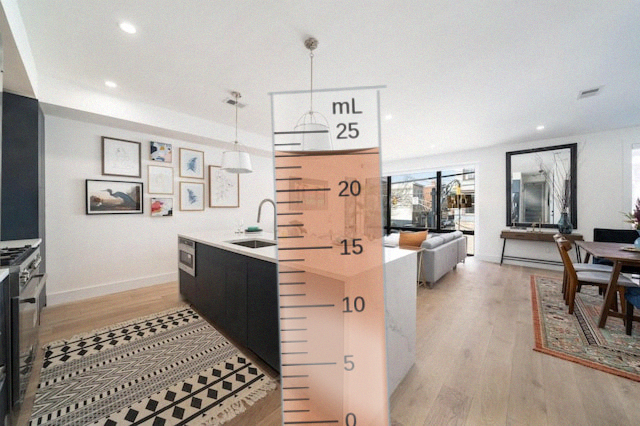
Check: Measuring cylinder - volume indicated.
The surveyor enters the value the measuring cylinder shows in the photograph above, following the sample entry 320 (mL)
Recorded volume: 23 (mL)
